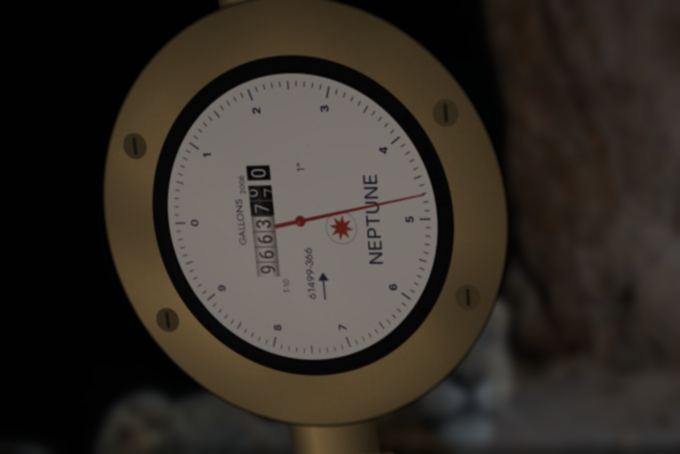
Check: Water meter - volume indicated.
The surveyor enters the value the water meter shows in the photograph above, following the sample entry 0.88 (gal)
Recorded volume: 9663764.7 (gal)
